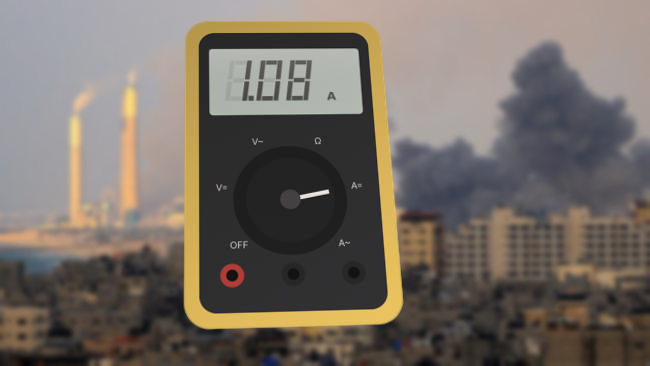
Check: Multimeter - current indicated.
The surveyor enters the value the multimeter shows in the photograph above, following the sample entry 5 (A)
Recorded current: 1.08 (A)
